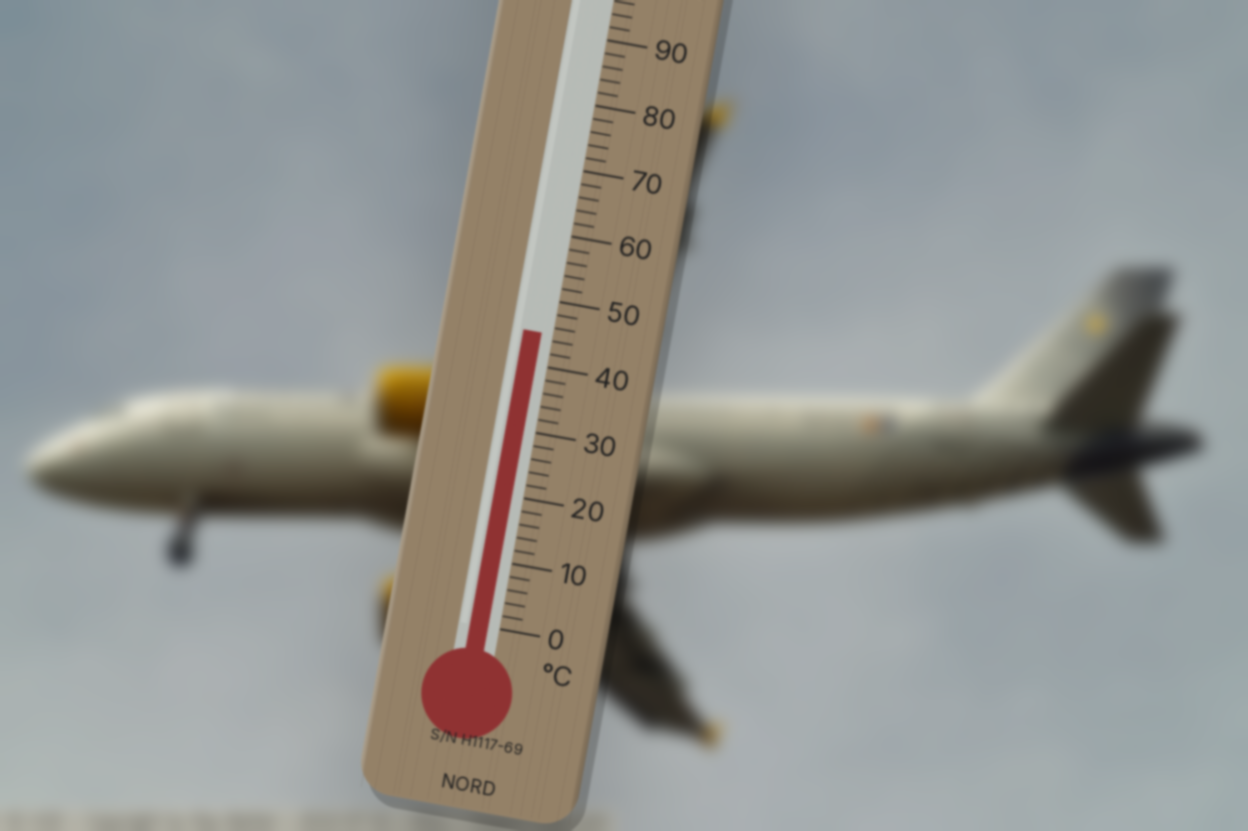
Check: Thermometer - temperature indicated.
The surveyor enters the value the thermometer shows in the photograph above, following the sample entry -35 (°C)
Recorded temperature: 45 (°C)
